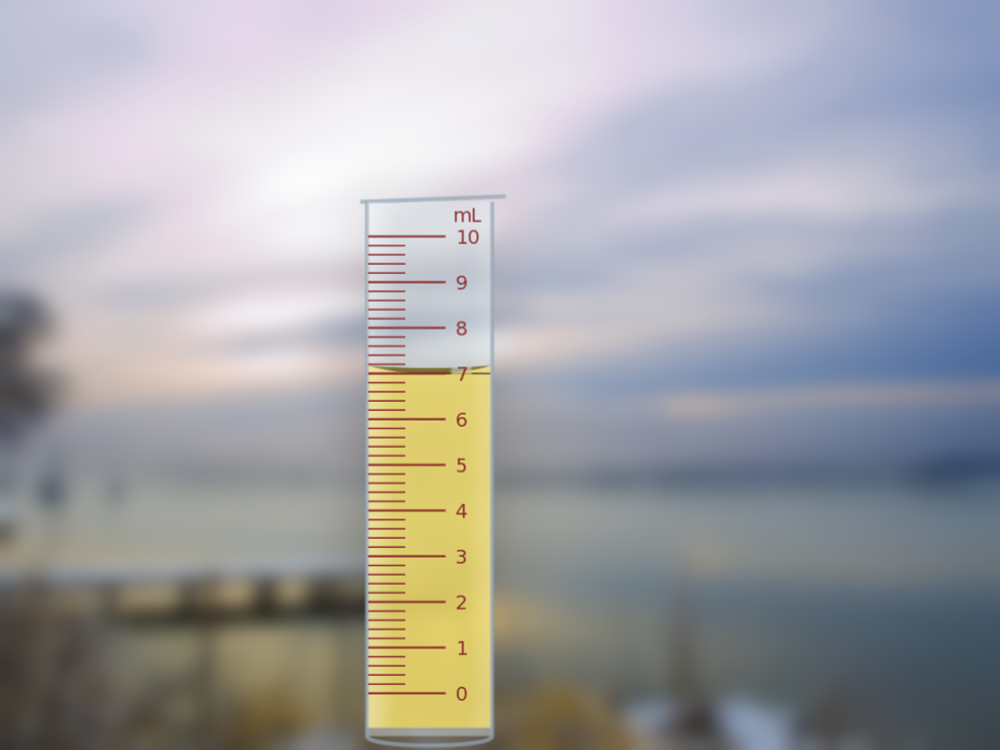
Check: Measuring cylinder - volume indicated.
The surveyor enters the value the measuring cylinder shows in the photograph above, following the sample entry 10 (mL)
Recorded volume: 7 (mL)
